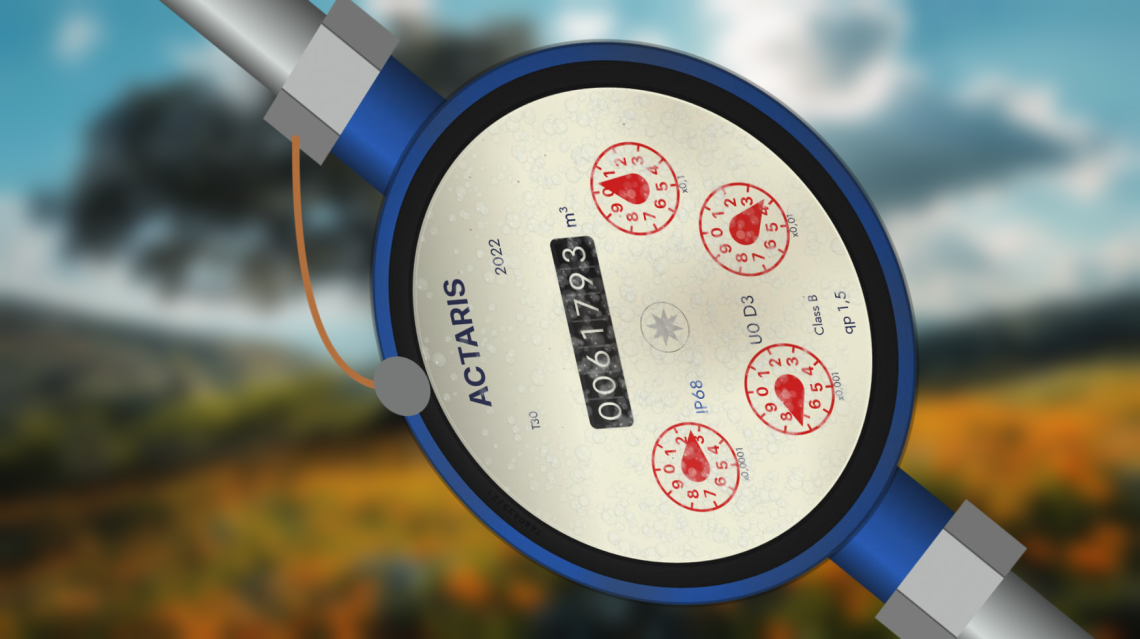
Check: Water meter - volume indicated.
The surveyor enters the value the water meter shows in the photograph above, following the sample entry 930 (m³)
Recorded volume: 61793.0372 (m³)
